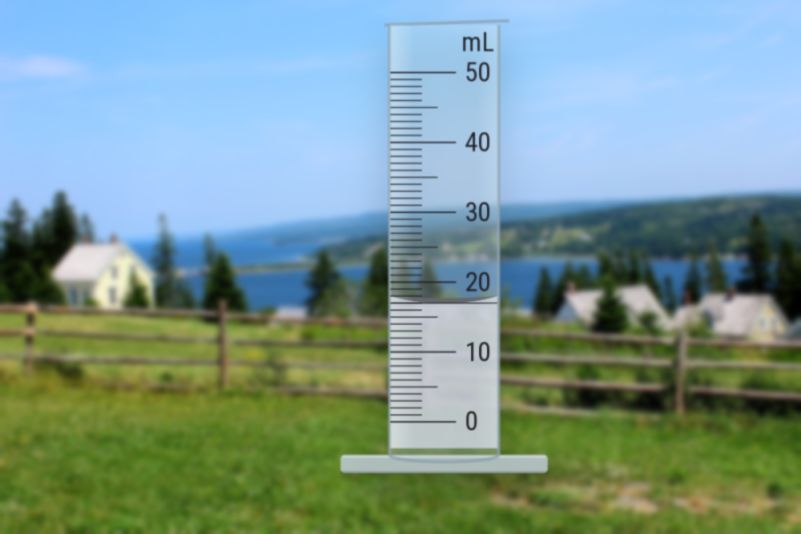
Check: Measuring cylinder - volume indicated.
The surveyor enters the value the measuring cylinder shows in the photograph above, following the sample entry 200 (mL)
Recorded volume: 17 (mL)
